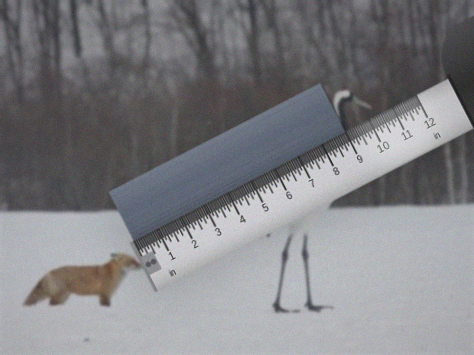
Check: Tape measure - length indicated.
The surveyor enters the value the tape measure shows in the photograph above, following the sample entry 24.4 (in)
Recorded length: 9 (in)
